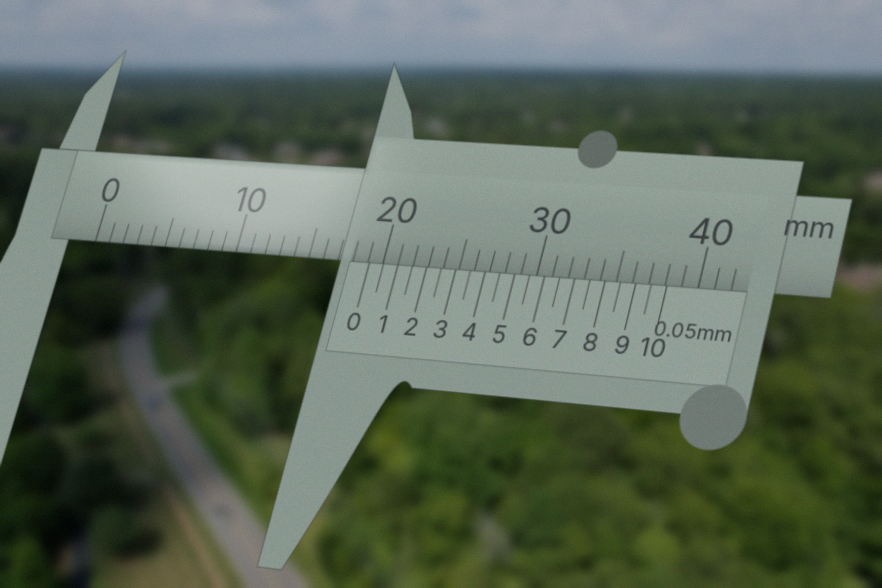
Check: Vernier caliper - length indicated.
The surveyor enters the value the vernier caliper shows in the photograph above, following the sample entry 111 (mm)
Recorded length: 19.1 (mm)
